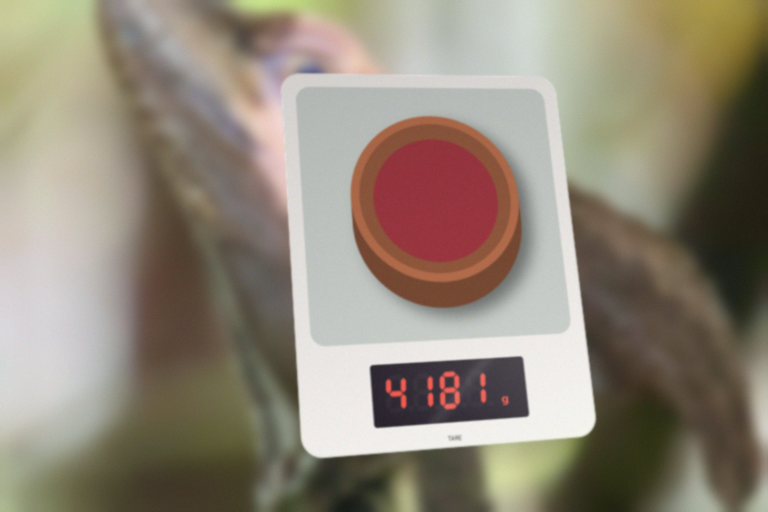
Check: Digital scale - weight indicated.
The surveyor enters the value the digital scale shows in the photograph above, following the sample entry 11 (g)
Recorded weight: 4181 (g)
